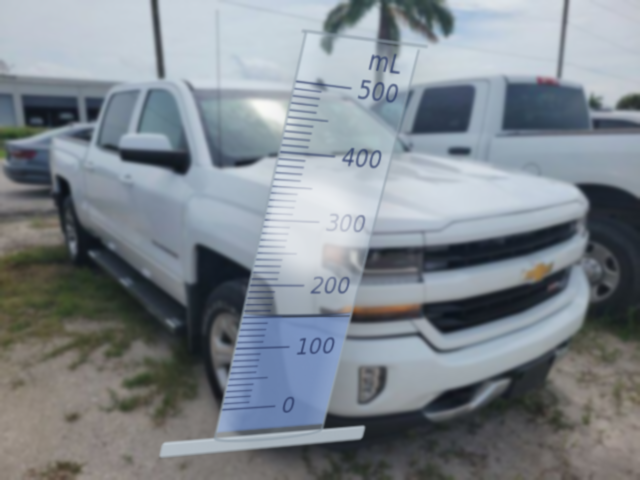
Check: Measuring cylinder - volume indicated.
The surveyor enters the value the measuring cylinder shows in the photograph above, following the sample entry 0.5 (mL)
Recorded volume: 150 (mL)
